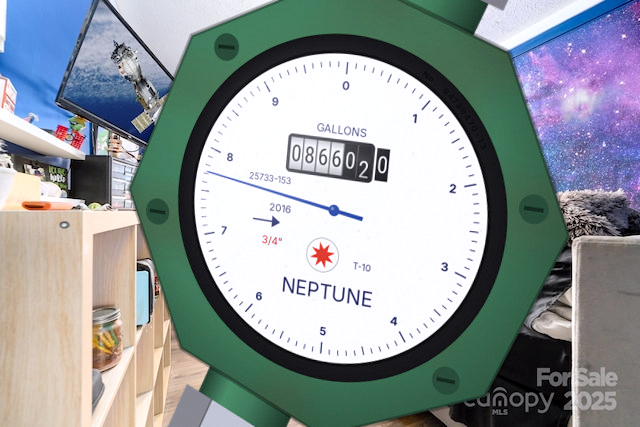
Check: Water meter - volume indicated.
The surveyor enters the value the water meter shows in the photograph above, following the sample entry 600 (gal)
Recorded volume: 866017.7 (gal)
